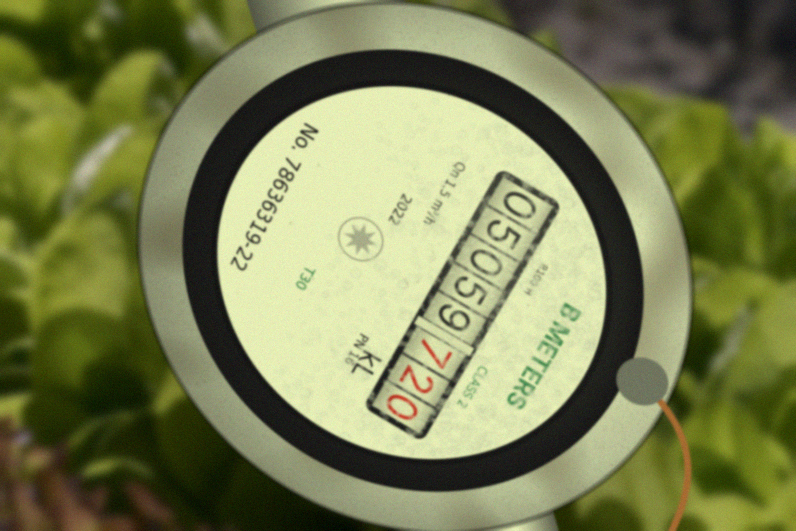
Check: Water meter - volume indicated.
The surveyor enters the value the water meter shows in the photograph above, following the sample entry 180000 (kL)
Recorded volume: 5059.720 (kL)
